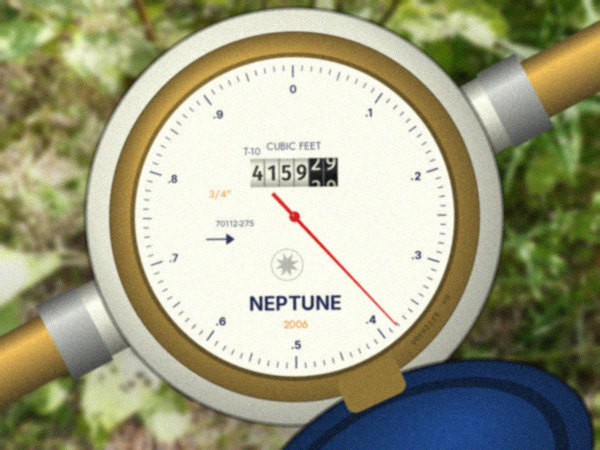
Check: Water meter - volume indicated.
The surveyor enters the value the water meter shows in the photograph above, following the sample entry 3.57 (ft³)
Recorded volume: 415929.38 (ft³)
